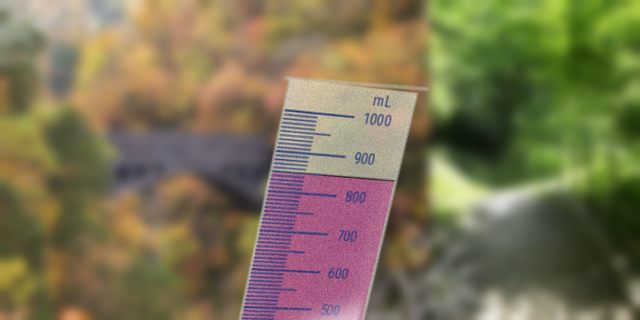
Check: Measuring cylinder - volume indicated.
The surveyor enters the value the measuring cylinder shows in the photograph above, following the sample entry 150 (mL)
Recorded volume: 850 (mL)
